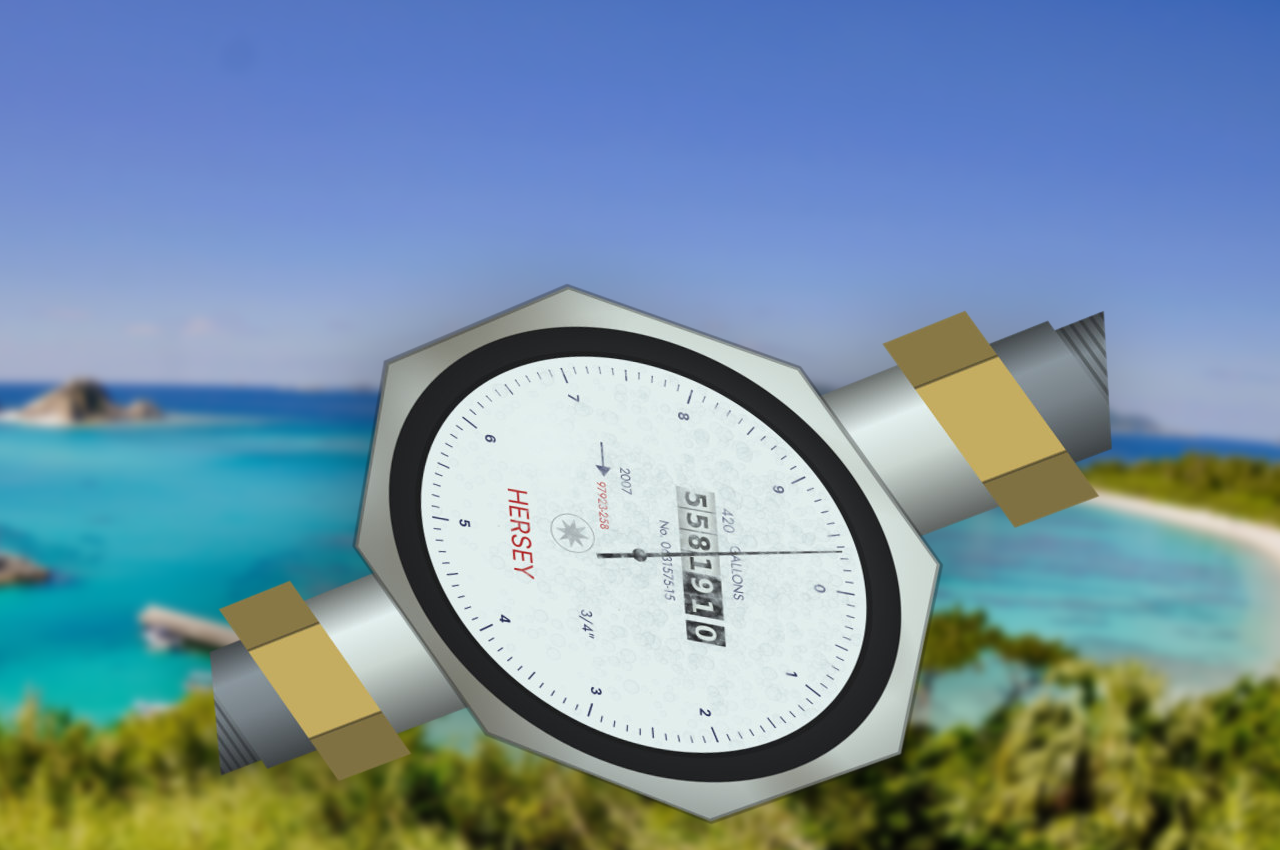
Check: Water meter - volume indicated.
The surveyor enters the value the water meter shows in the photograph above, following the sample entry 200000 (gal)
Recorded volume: 5581909.6 (gal)
